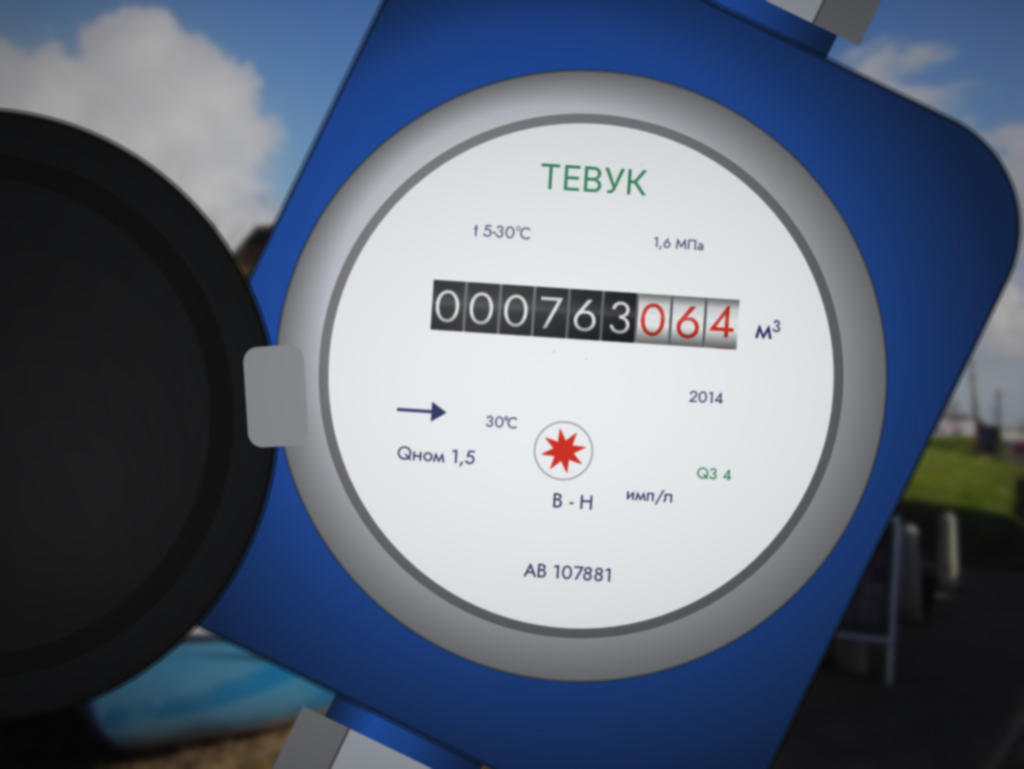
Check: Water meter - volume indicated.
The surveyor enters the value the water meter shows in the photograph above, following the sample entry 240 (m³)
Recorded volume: 763.064 (m³)
